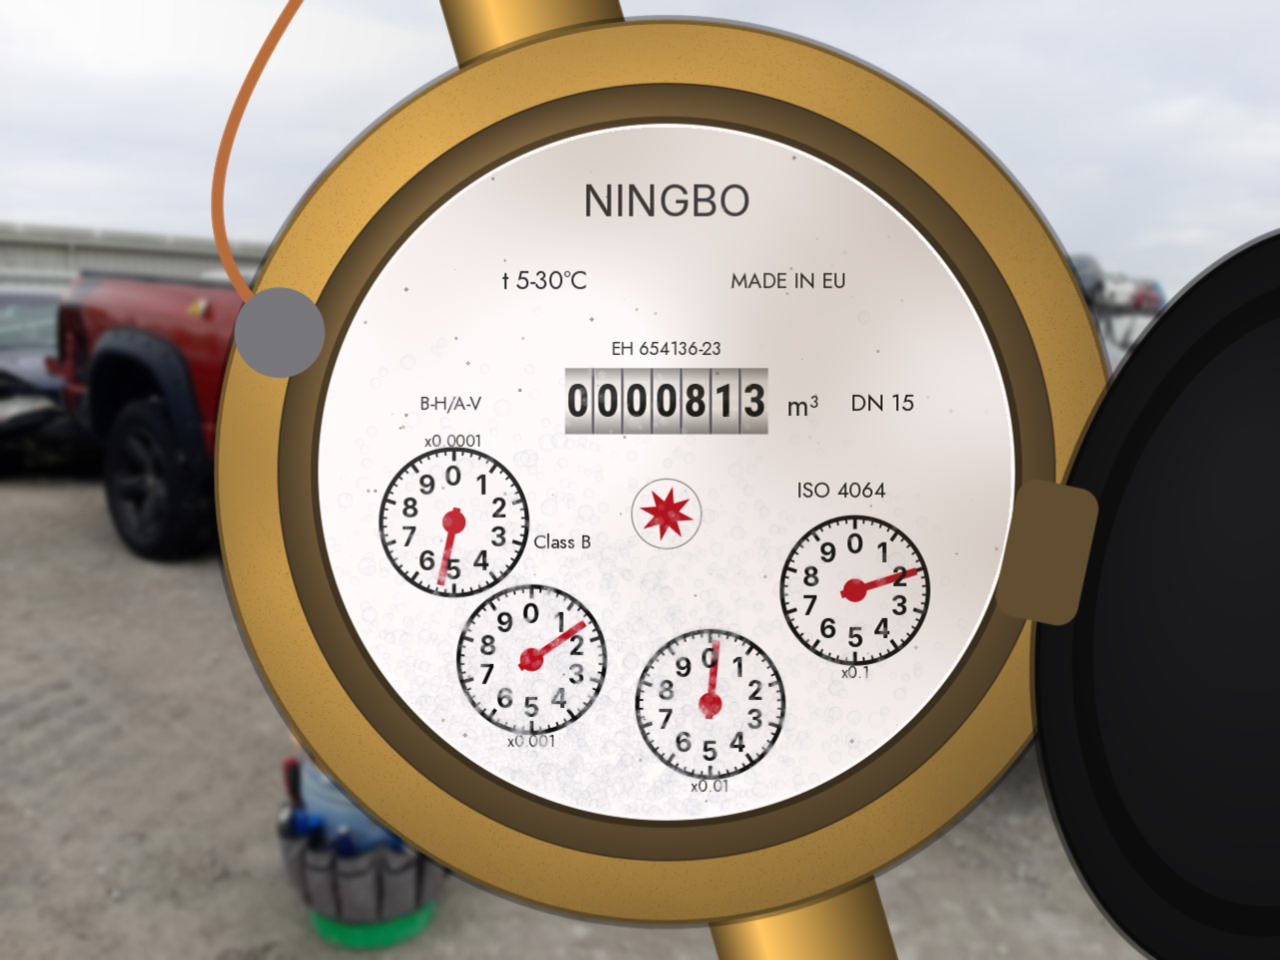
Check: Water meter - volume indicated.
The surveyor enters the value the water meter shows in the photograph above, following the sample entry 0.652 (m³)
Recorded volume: 813.2015 (m³)
